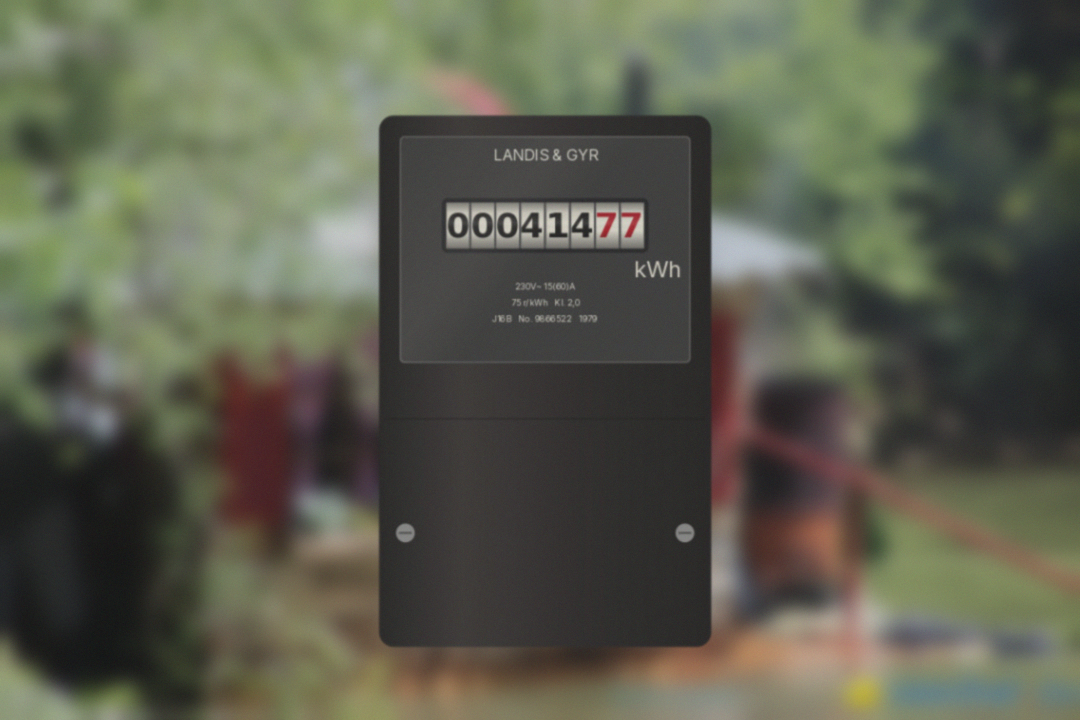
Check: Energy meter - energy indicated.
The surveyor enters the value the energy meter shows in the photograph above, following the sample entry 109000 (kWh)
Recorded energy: 414.77 (kWh)
